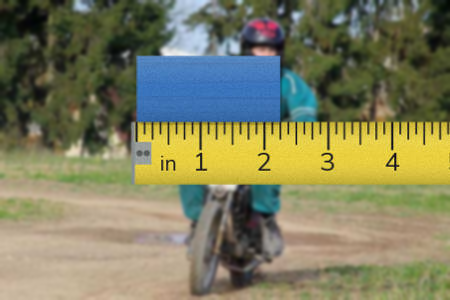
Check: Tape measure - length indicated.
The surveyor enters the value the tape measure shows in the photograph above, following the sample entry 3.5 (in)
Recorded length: 2.25 (in)
